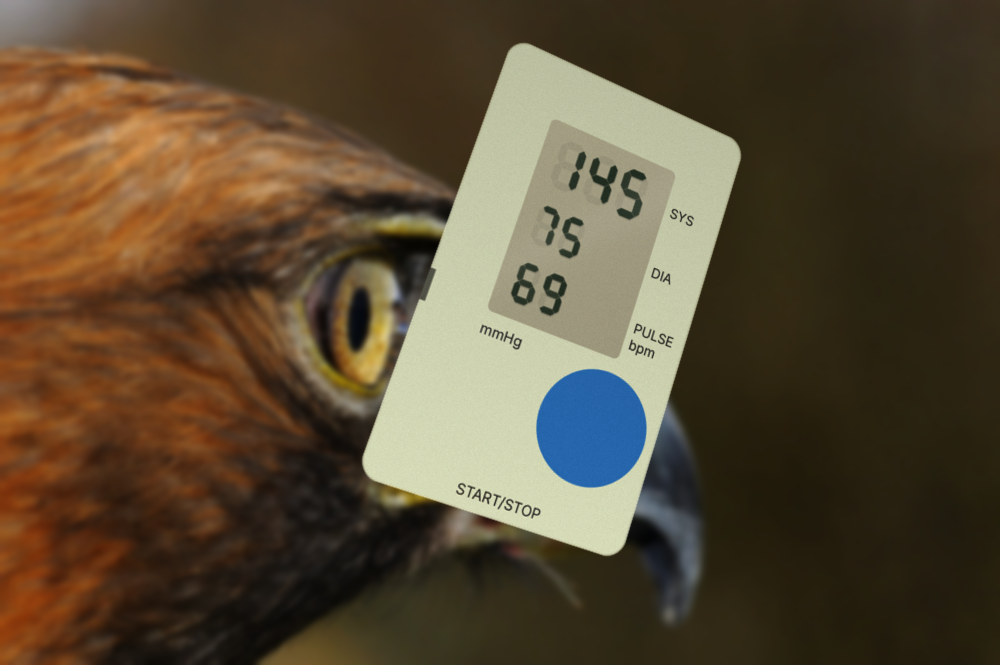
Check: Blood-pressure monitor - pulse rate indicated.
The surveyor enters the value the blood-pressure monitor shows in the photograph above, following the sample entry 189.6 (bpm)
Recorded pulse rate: 69 (bpm)
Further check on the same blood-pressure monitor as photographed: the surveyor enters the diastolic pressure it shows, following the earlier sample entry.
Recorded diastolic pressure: 75 (mmHg)
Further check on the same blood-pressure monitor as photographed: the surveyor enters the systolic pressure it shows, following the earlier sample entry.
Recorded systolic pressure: 145 (mmHg)
